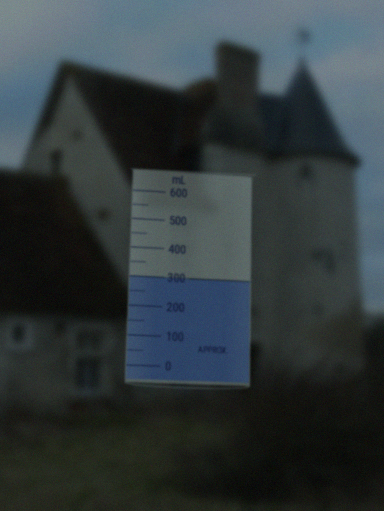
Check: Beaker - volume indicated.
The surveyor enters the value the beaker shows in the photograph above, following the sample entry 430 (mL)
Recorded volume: 300 (mL)
